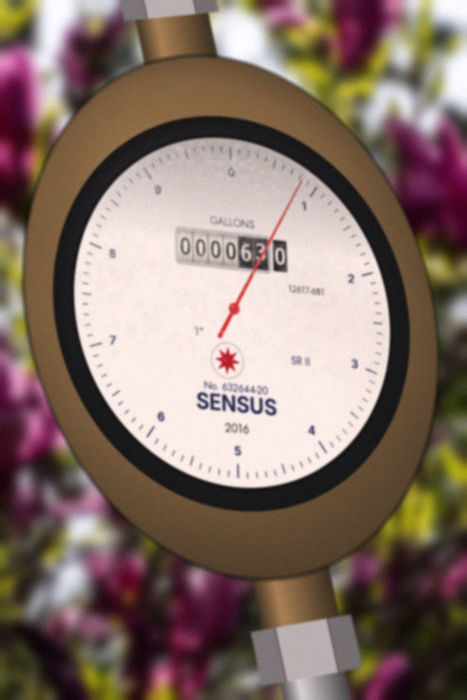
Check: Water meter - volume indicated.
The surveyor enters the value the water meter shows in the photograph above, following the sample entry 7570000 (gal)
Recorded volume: 630.8 (gal)
